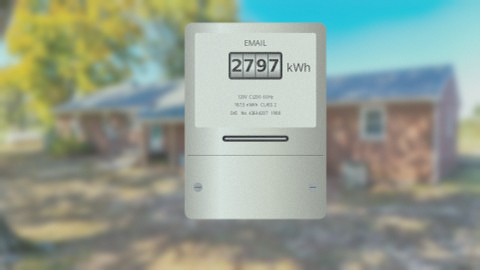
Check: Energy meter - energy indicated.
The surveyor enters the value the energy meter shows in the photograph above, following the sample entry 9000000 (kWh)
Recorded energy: 2797 (kWh)
